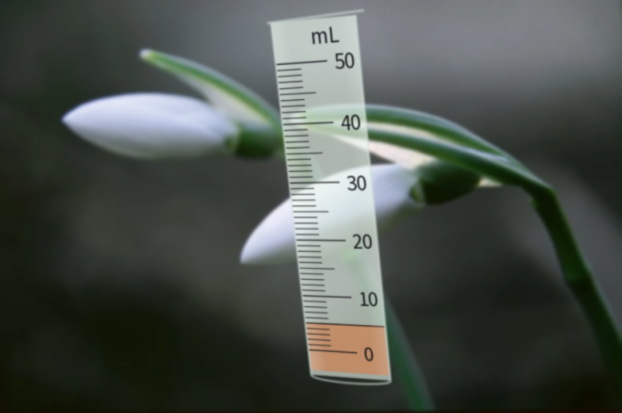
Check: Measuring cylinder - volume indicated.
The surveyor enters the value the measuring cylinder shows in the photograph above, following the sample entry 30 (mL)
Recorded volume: 5 (mL)
